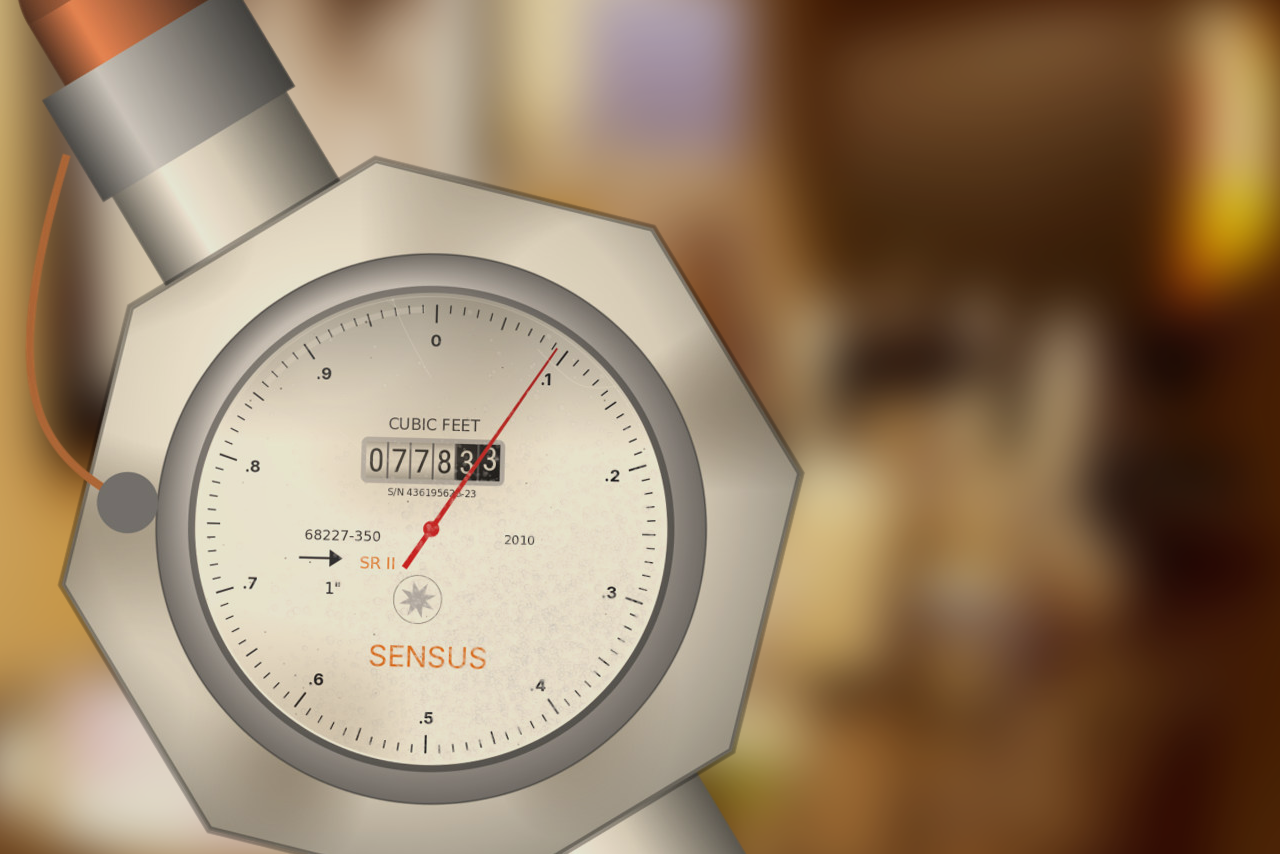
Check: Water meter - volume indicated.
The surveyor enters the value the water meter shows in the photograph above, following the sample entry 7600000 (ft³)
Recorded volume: 77833.09 (ft³)
